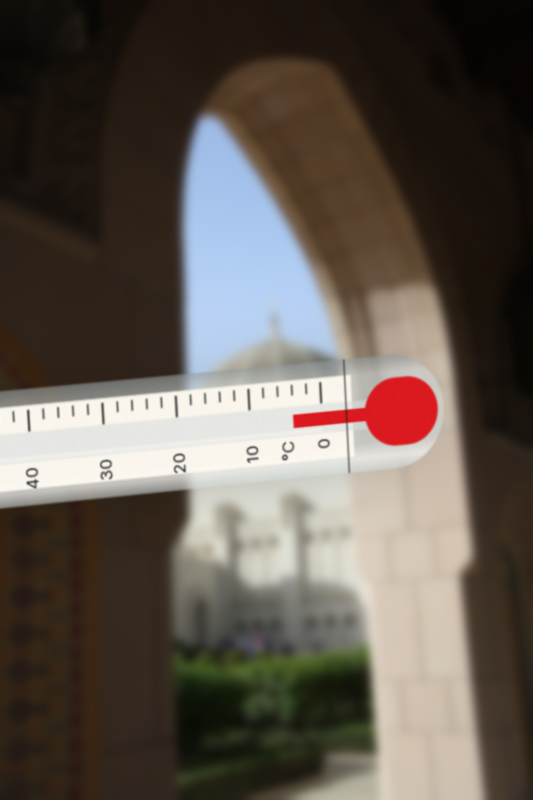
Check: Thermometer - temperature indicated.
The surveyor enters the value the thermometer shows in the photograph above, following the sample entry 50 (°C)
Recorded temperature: 4 (°C)
